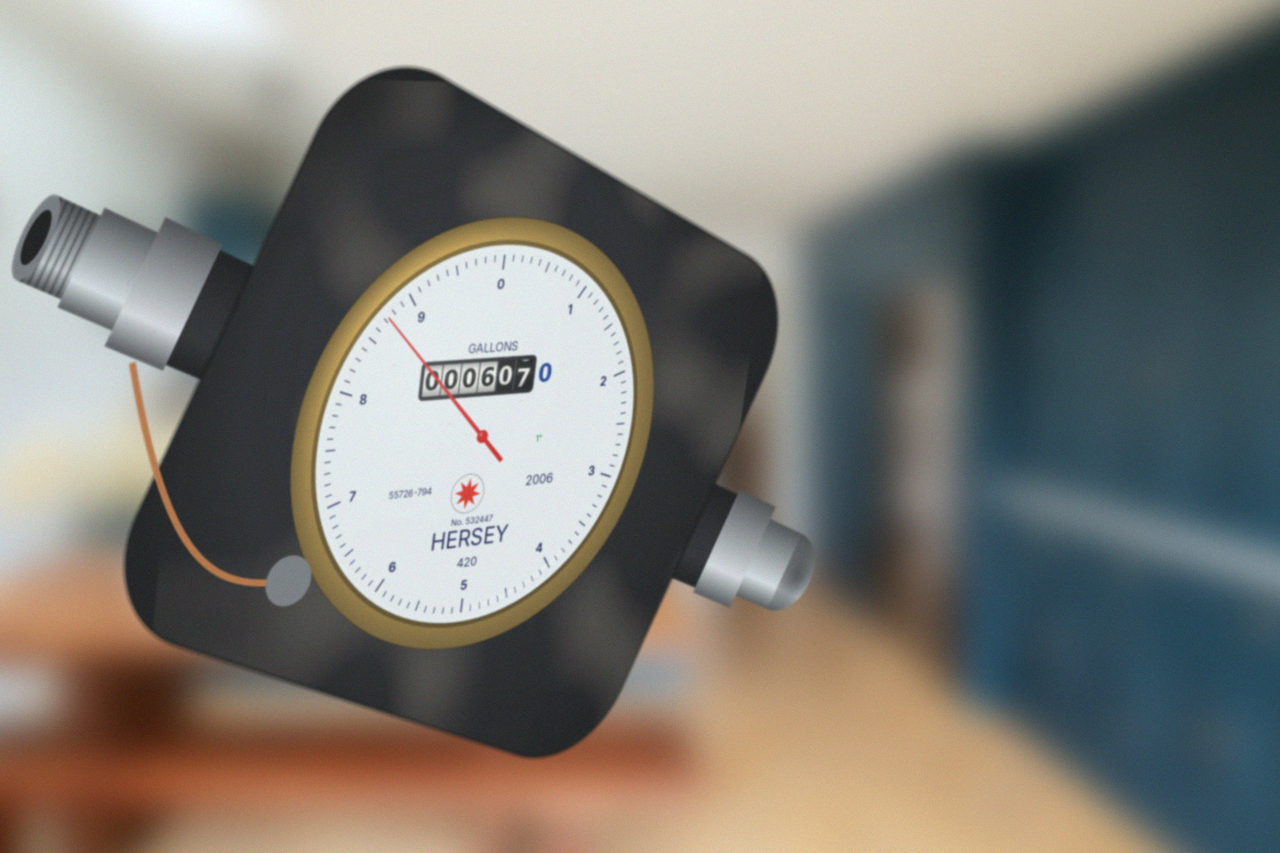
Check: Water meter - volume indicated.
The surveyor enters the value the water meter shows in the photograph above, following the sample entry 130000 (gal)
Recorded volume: 6068.7 (gal)
